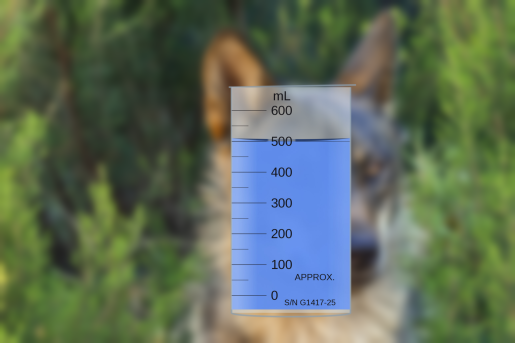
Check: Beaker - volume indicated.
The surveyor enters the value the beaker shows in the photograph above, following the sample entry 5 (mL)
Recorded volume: 500 (mL)
